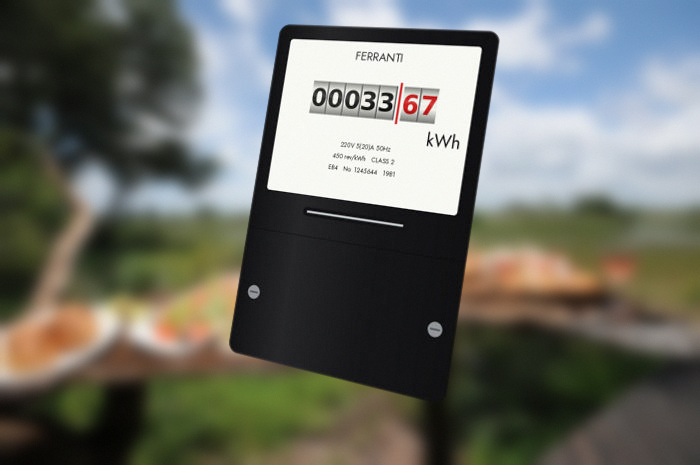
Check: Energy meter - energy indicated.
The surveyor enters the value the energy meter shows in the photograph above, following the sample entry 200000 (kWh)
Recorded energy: 33.67 (kWh)
